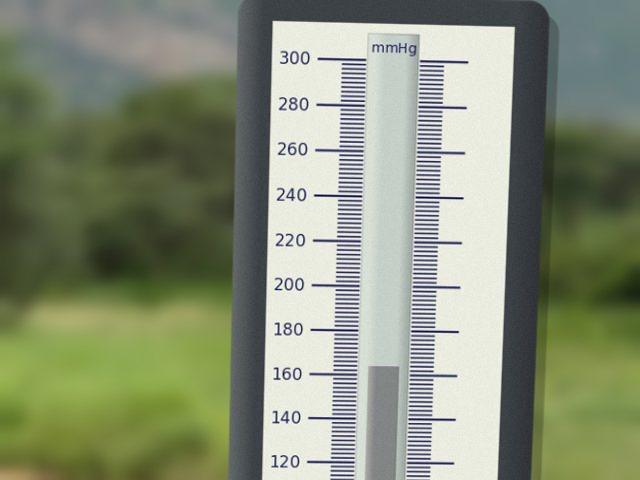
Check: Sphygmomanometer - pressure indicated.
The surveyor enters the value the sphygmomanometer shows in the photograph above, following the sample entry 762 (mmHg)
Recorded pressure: 164 (mmHg)
